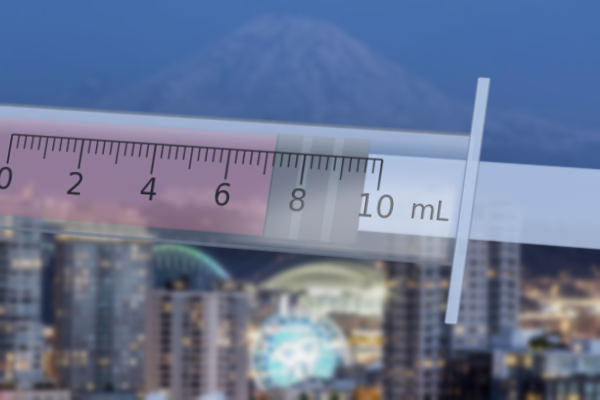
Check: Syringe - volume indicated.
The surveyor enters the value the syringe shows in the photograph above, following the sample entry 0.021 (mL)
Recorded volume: 7.2 (mL)
